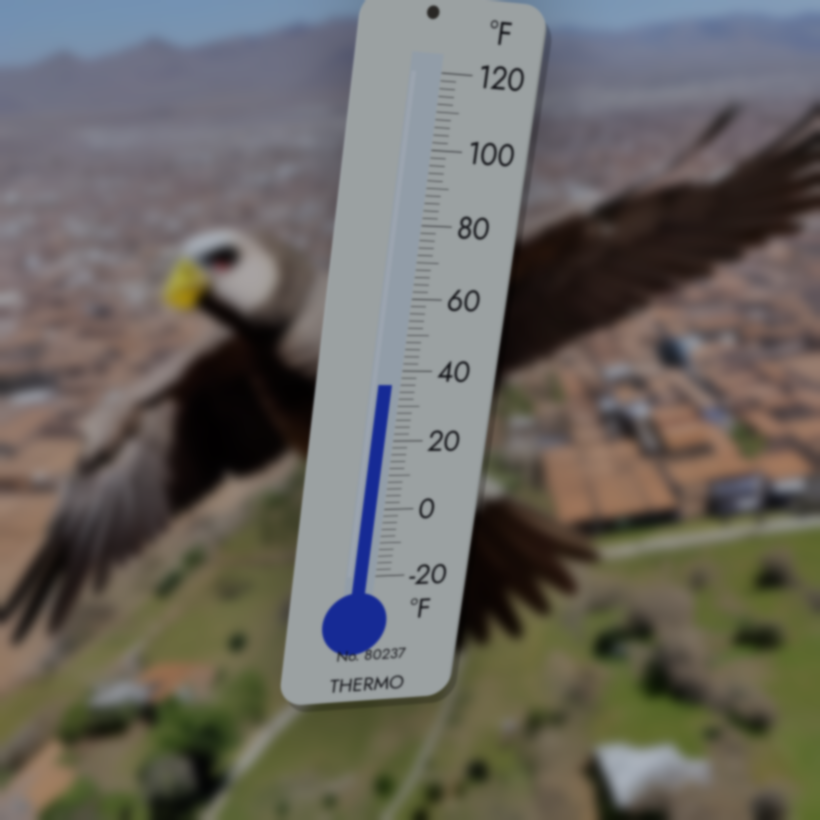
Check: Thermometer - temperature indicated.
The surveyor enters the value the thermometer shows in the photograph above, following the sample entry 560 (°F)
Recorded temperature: 36 (°F)
